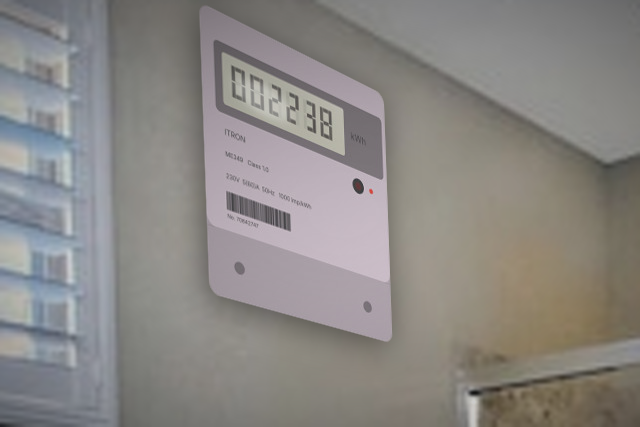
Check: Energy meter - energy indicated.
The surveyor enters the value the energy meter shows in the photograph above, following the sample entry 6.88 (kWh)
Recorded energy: 2238 (kWh)
